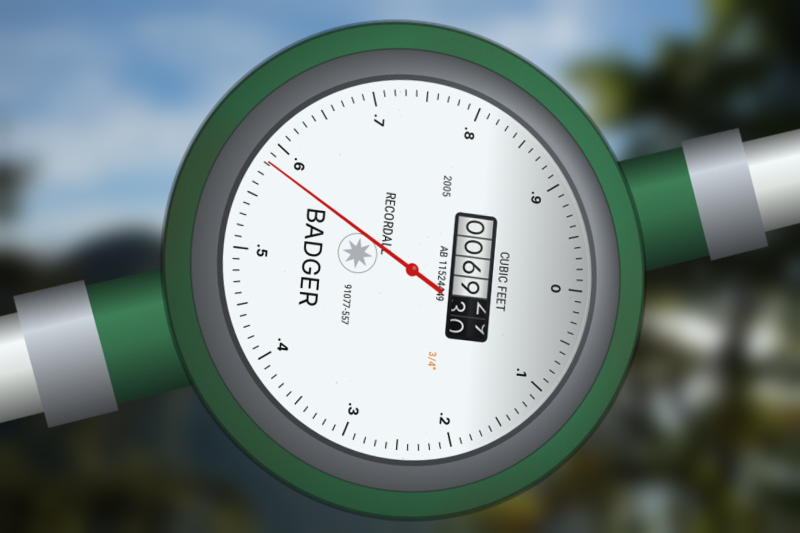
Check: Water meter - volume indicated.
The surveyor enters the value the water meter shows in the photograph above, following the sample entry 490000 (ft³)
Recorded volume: 6929.58 (ft³)
